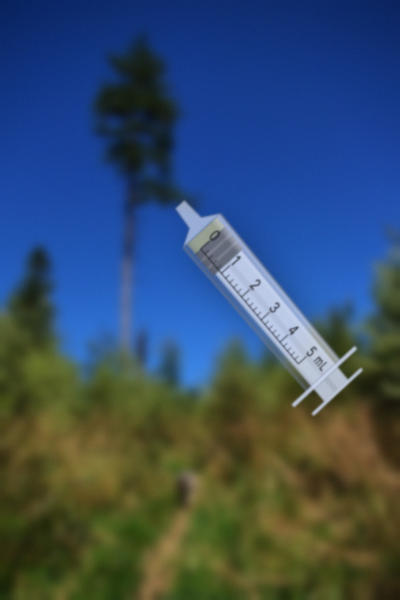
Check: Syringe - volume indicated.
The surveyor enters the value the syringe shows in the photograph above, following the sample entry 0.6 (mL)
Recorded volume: 0 (mL)
